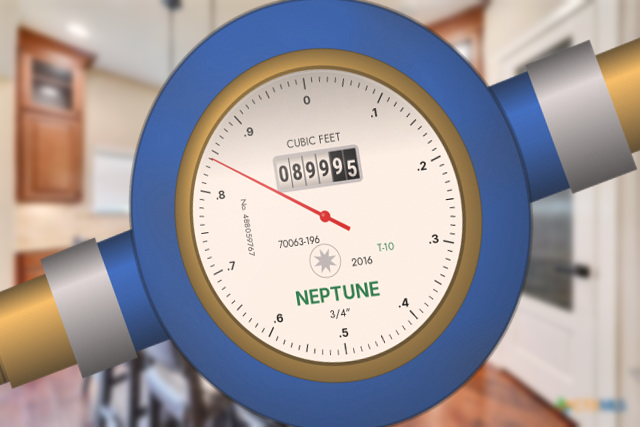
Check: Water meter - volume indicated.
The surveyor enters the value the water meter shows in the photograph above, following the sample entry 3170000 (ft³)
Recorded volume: 89994.84 (ft³)
